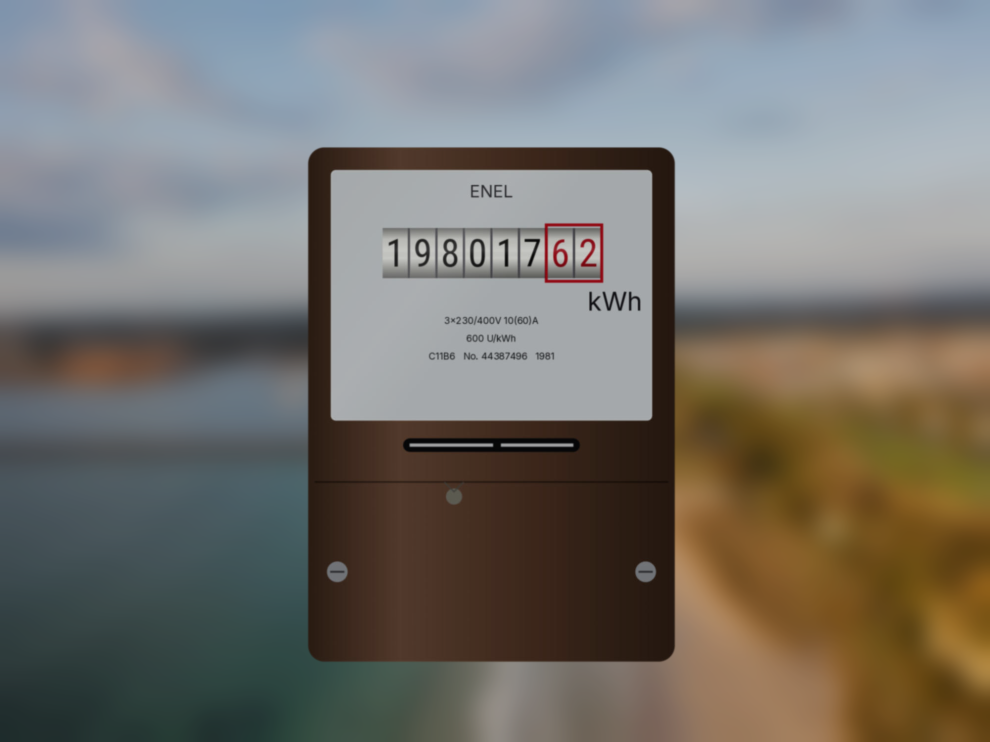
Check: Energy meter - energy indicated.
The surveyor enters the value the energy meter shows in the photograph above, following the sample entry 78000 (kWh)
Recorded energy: 198017.62 (kWh)
